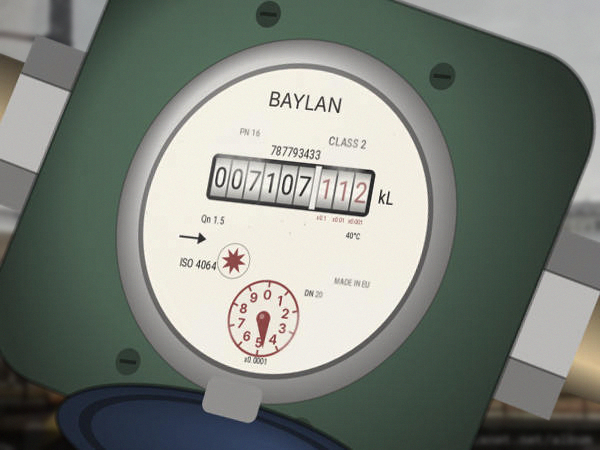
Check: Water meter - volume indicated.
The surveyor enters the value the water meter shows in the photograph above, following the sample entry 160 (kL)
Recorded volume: 7107.1124 (kL)
